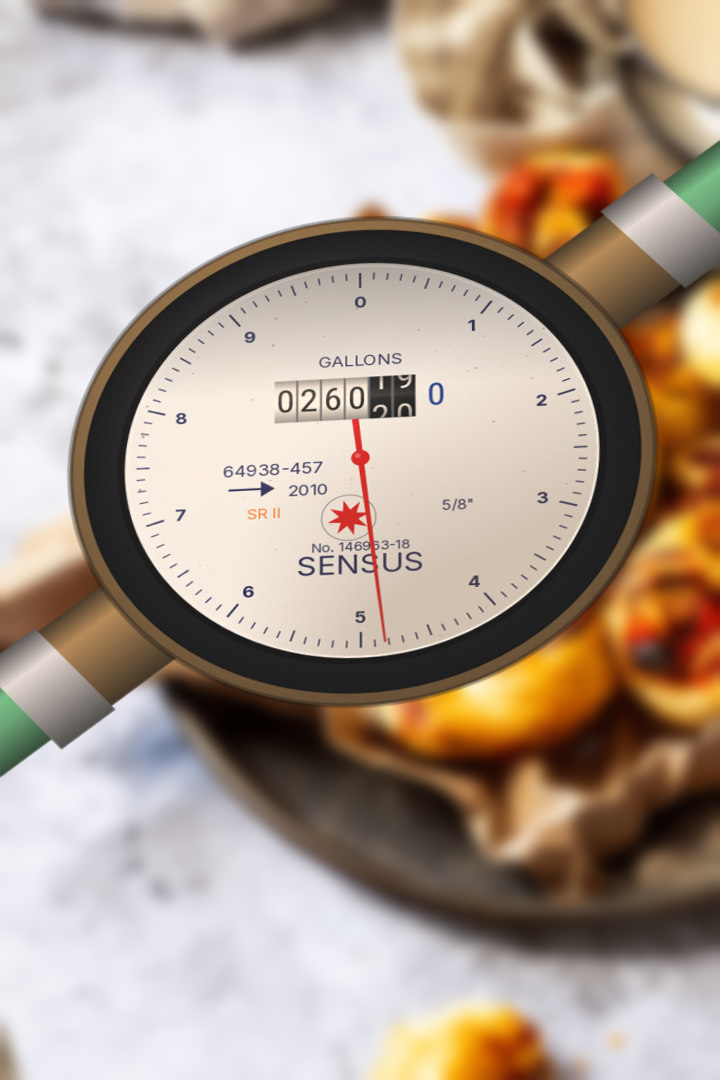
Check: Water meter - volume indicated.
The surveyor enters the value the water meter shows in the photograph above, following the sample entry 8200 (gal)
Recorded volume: 260194.8 (gal)
